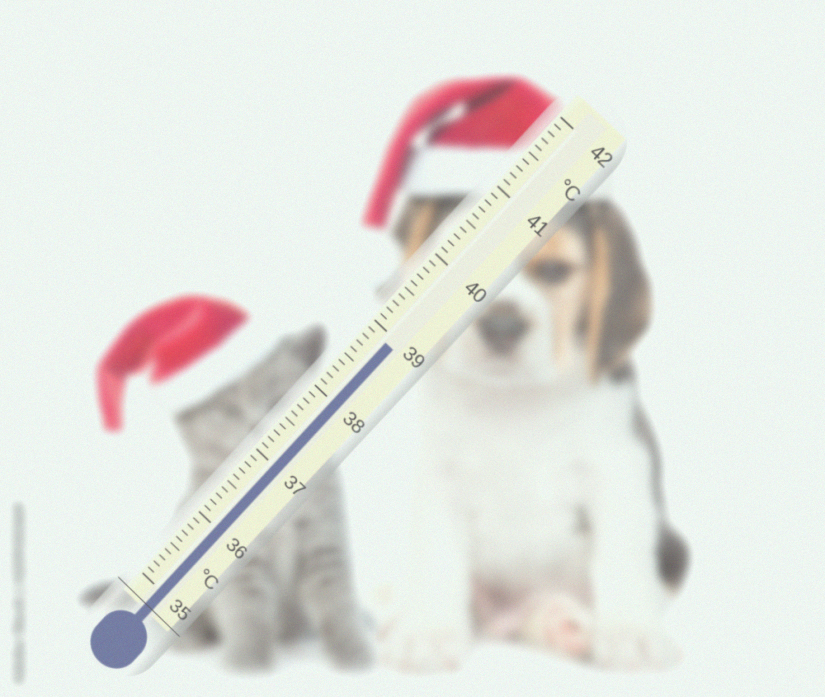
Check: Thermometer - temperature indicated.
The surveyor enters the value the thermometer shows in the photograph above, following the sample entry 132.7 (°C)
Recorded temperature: 38.9 (°C)
